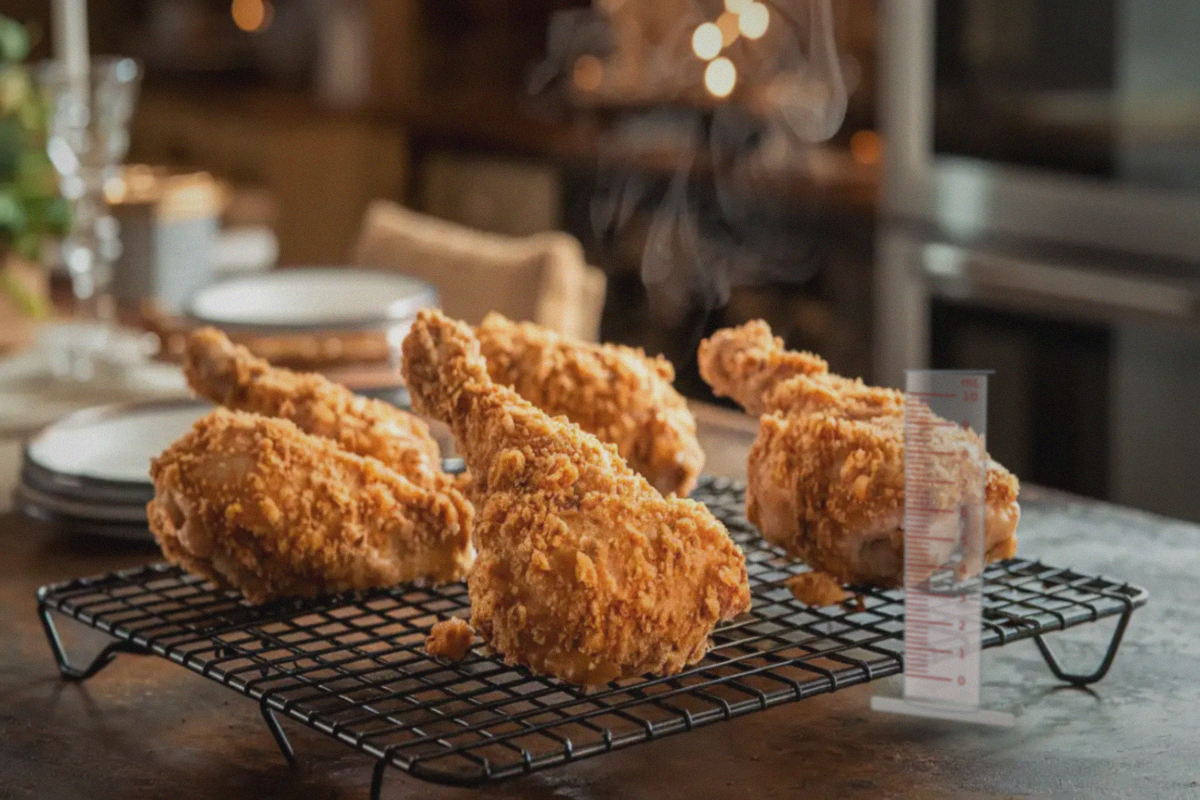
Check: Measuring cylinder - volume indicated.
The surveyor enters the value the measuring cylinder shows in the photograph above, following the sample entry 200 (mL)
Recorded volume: 3 (mL)
